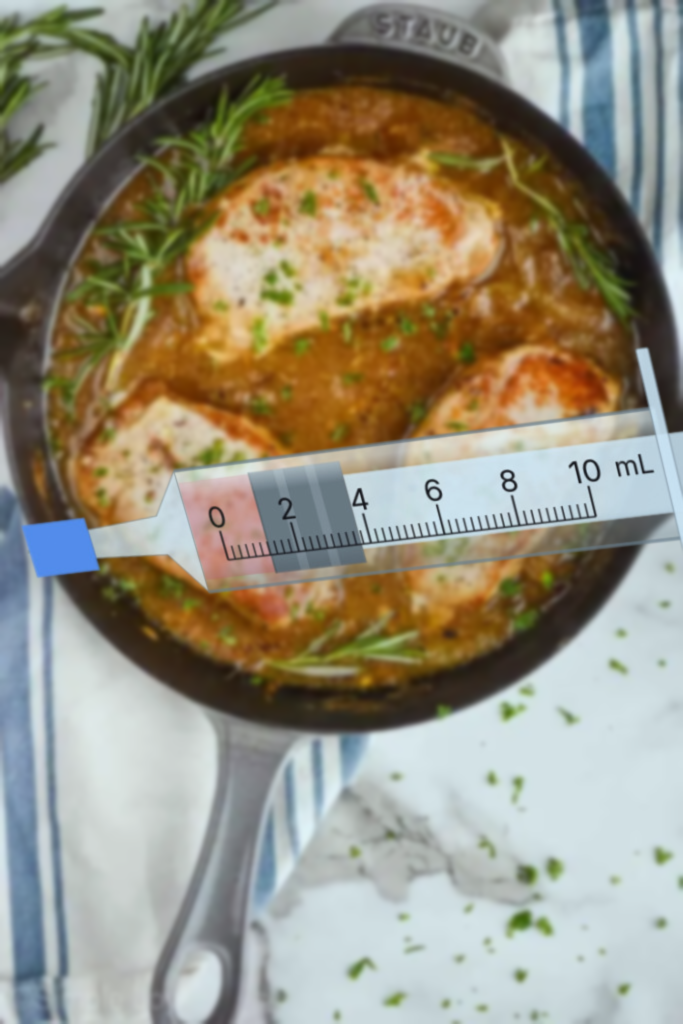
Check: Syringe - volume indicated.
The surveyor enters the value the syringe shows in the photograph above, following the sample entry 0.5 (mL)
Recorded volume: 1.2 (mL)
